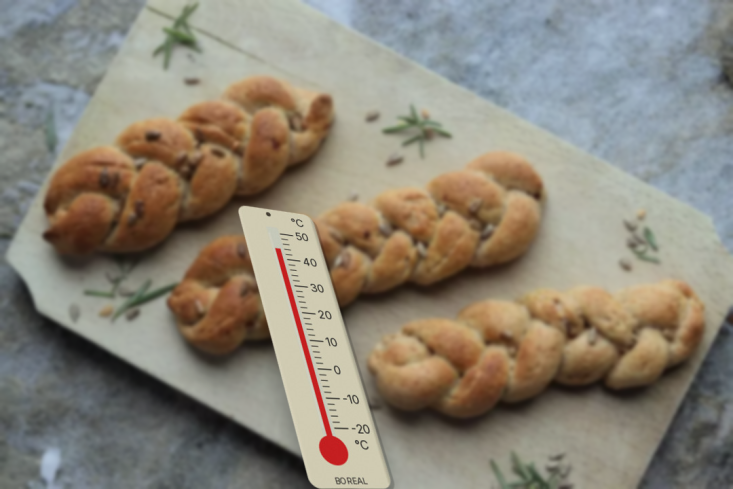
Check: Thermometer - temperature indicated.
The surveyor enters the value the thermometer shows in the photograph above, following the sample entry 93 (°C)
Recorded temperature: 44 (°C)
